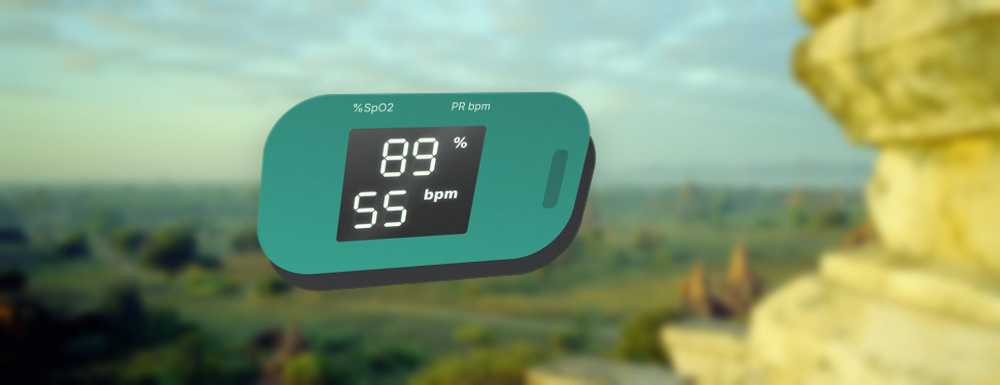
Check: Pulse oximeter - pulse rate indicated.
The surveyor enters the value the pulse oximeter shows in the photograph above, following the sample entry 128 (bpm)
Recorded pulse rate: 55 (bpm)
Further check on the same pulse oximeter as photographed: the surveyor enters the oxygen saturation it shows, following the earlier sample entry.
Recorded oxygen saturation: 89 (%)
